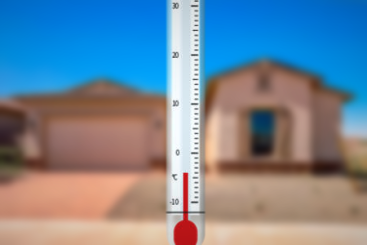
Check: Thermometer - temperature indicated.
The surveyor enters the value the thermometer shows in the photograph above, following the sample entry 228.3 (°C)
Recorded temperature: -4 (°C)
